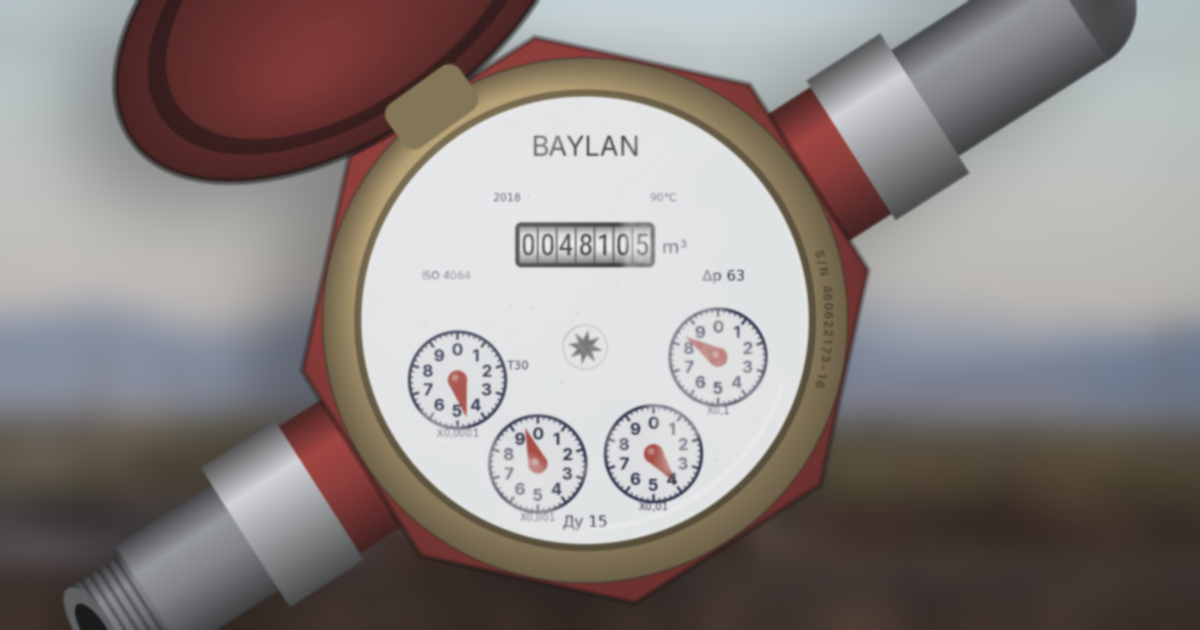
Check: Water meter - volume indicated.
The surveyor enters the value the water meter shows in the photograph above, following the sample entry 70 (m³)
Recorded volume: 48105.8394 (m³)
